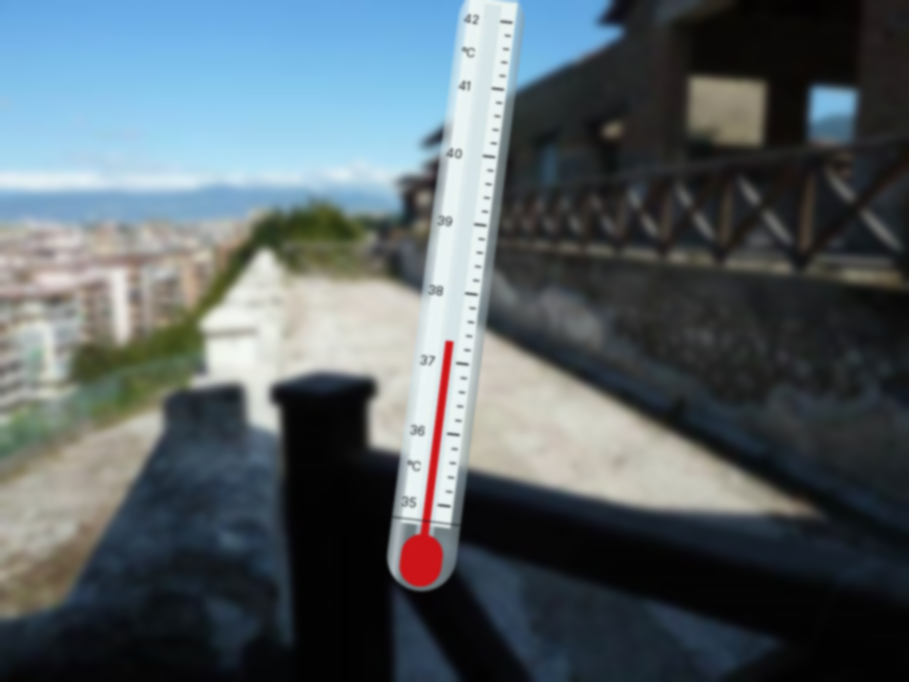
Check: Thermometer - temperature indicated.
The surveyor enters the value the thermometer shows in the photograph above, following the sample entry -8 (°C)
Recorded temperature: 37.3 (°C)
